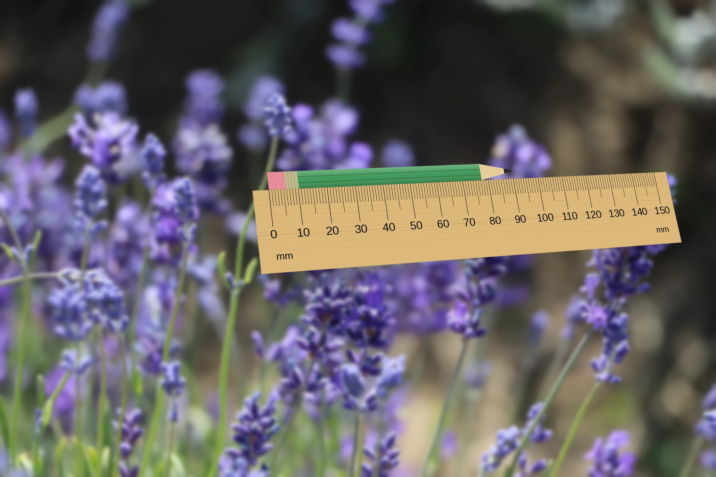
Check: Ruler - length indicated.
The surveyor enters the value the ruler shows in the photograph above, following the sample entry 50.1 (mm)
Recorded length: 90 (mm)
